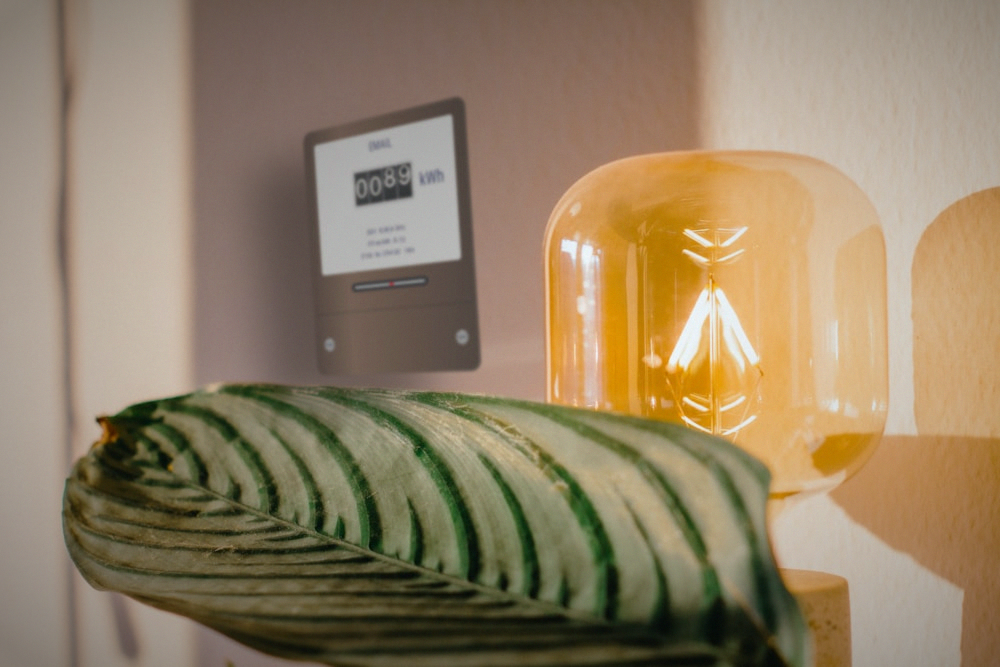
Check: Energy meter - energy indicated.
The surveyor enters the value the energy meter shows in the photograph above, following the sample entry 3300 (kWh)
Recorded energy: 89 (kWh)
